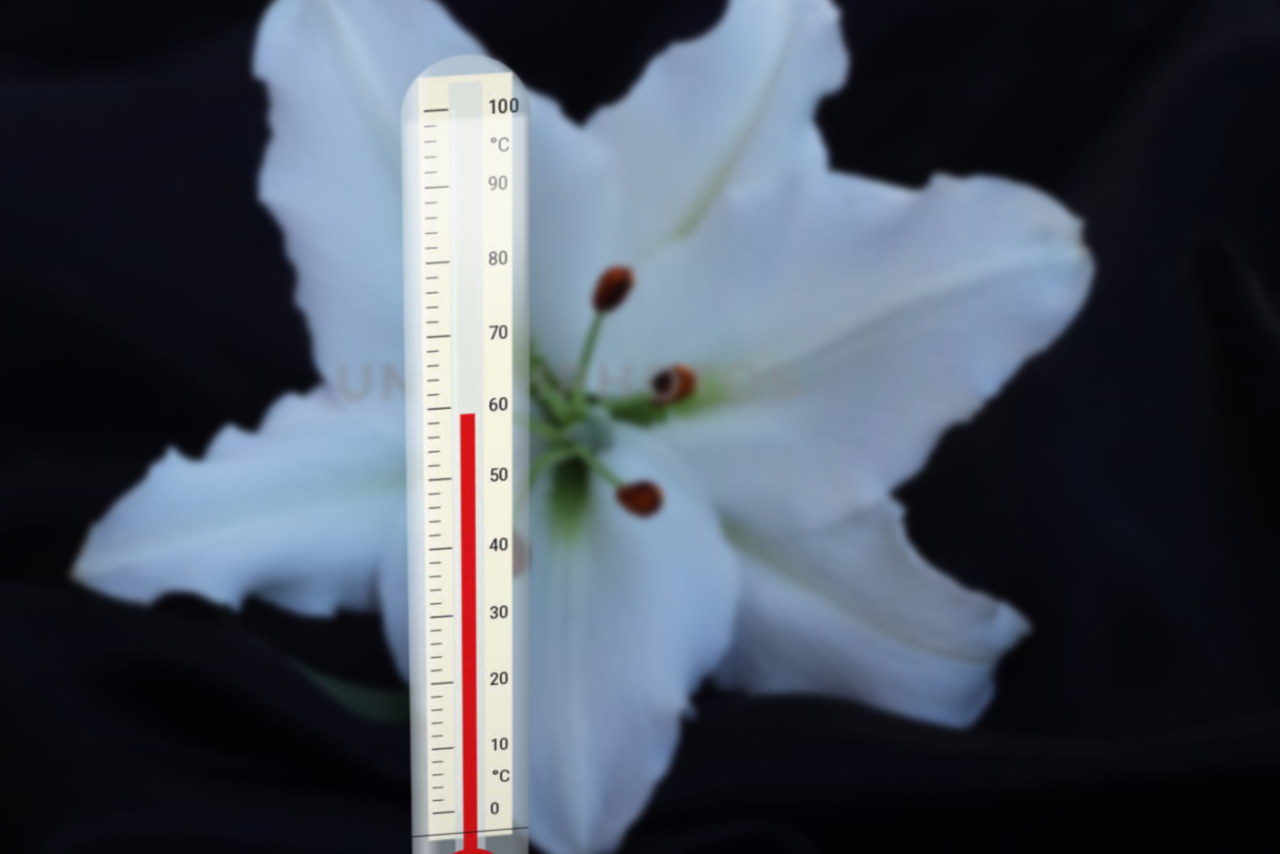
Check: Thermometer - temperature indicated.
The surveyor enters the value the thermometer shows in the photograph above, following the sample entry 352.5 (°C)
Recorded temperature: 59 (°C)
